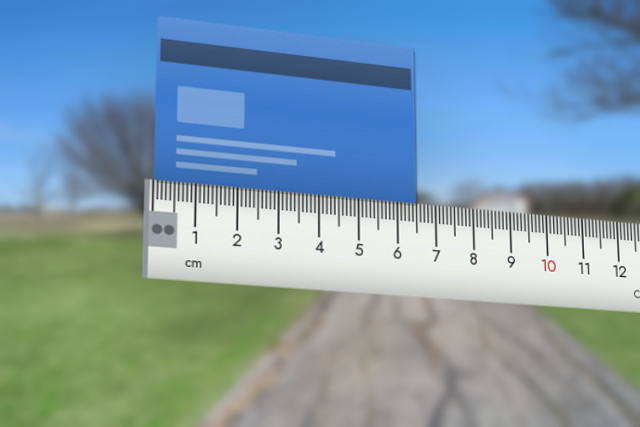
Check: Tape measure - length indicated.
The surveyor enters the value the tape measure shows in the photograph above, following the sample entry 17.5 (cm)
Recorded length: 6.5 (cm)
